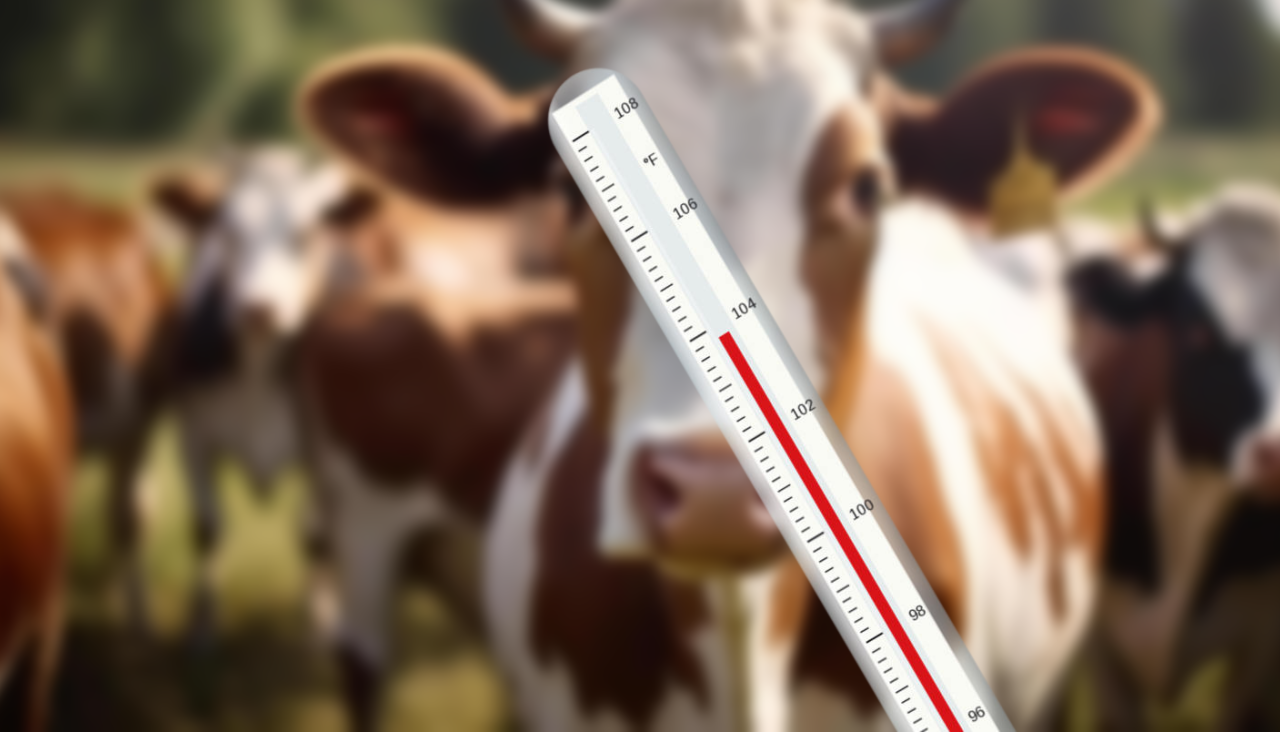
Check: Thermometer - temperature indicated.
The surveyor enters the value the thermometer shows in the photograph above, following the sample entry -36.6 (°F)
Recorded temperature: 103.8 (°F)
